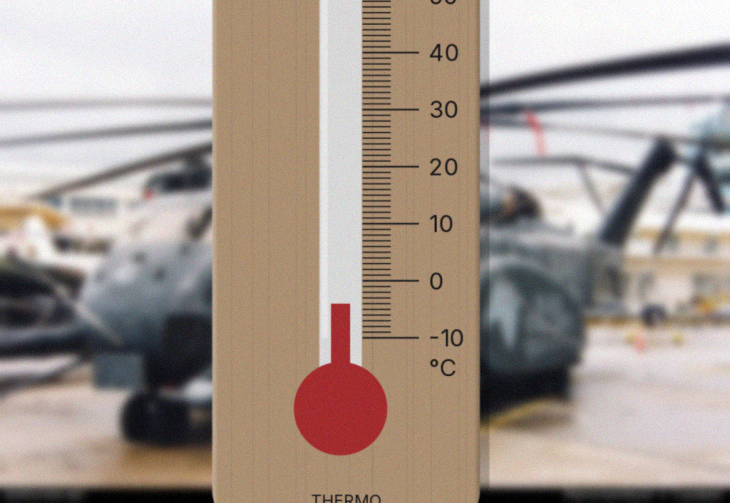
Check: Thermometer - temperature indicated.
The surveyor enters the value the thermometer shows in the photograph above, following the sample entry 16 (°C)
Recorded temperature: -4 (°C)
